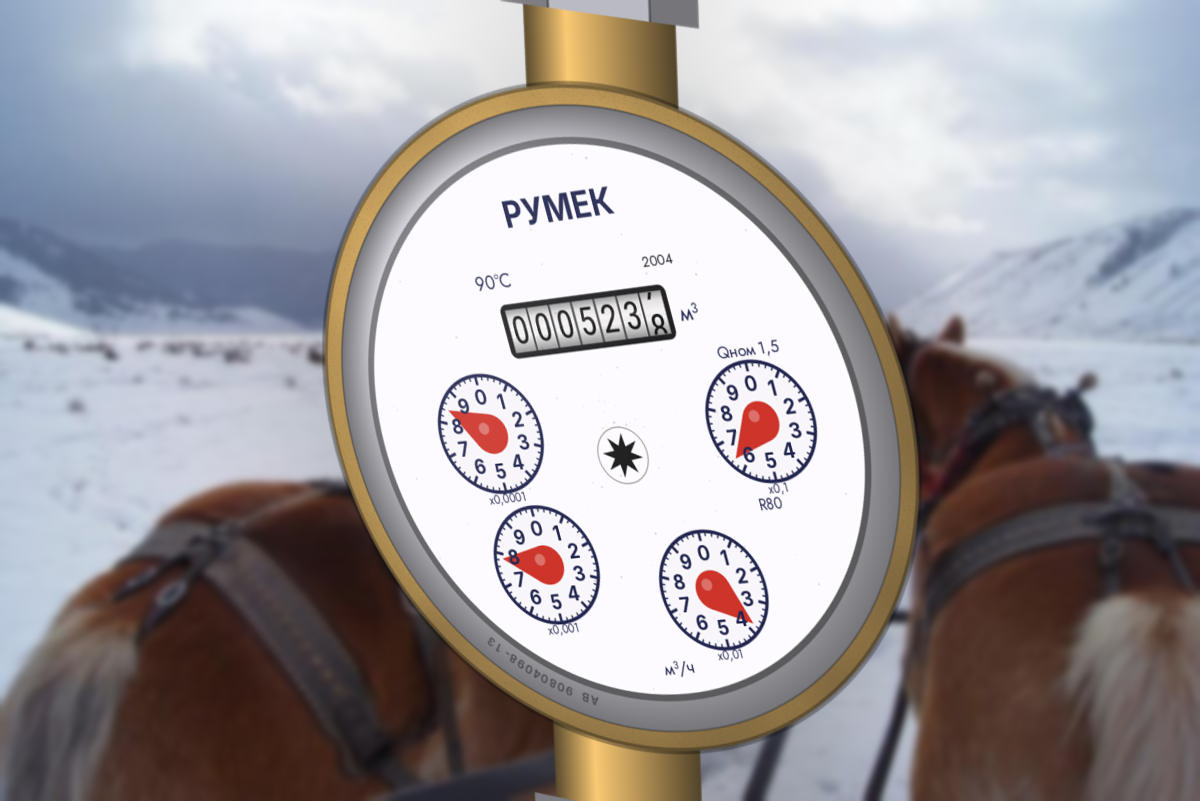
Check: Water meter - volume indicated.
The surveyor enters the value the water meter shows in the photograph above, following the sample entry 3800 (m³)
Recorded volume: 5237.6378 (m³)
